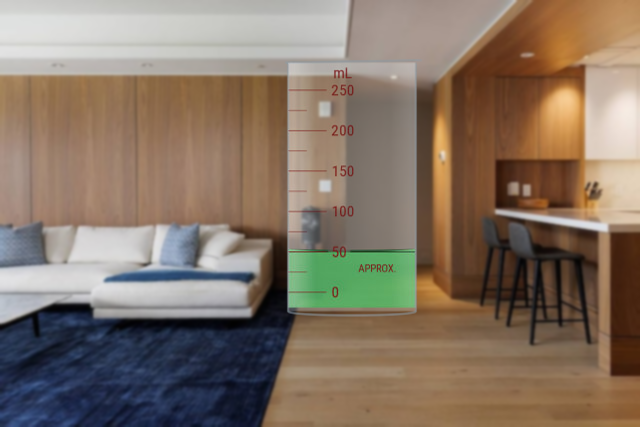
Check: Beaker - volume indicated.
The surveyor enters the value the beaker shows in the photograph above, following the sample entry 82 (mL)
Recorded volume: 50 (mL)
